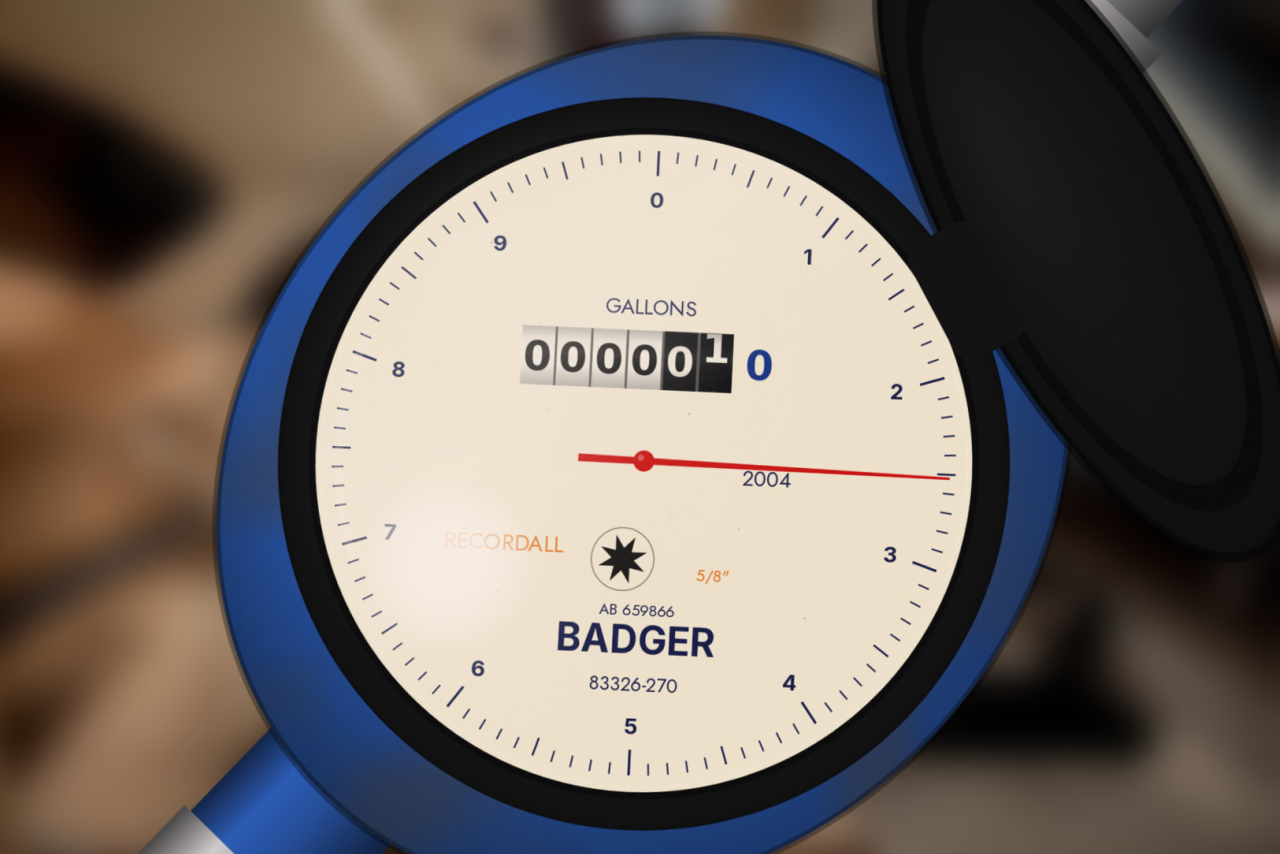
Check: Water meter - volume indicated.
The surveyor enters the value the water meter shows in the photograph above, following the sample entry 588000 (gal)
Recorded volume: 12.5 (gal)
